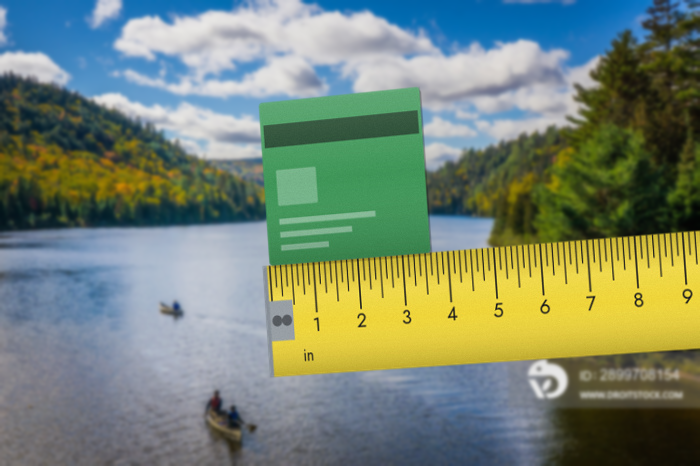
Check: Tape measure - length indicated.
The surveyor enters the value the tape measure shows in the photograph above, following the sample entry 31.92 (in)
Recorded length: 3.625 (in)
